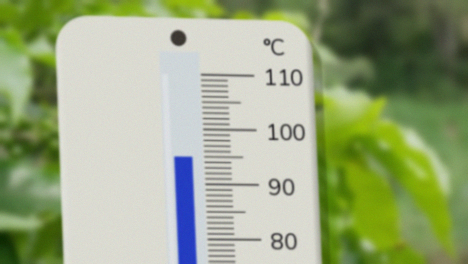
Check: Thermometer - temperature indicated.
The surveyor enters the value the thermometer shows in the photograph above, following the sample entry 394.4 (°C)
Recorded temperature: 95 (°C)
